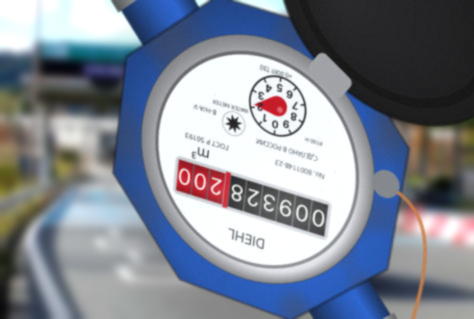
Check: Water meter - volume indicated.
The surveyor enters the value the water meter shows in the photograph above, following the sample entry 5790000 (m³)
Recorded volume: 9328.2002 (m³)
